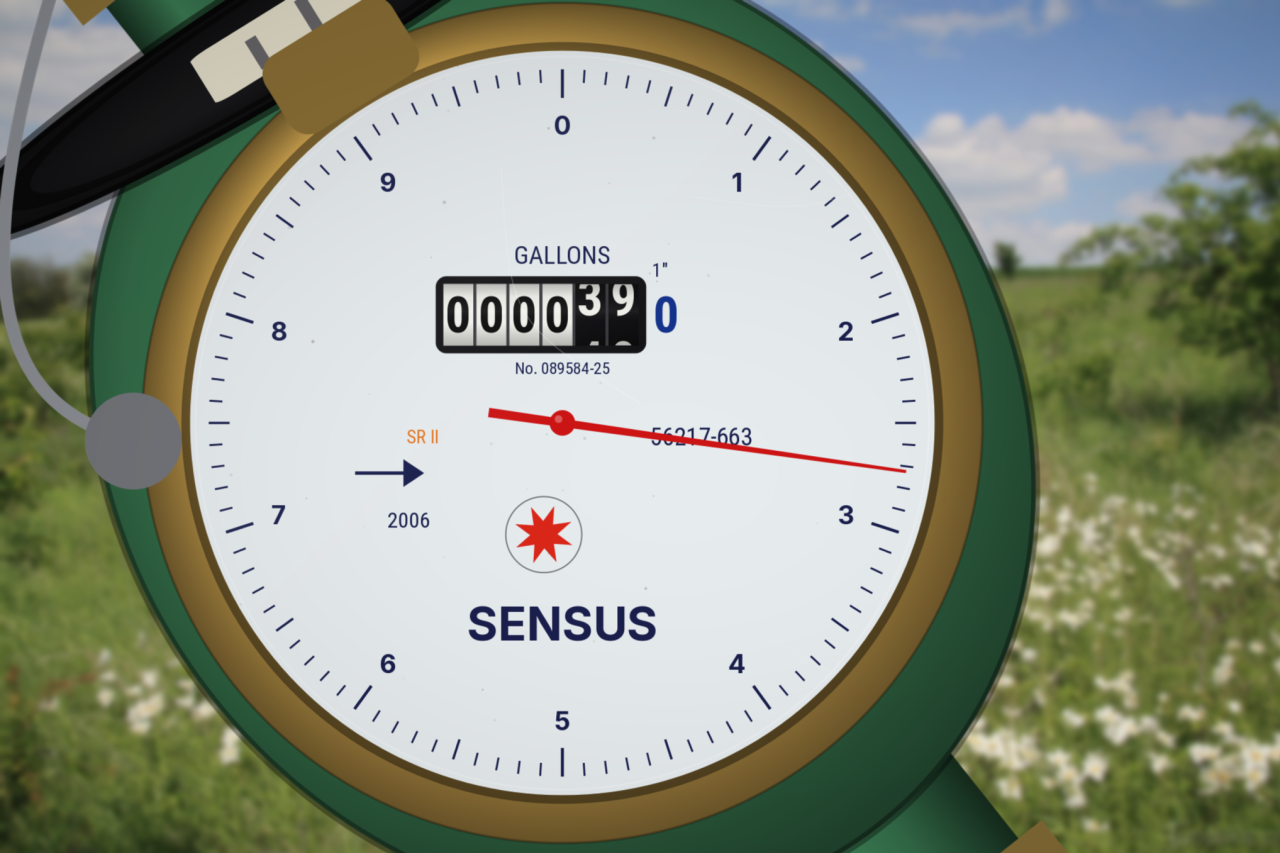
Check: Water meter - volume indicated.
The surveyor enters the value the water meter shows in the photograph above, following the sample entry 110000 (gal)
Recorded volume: 392.7 (gal)
